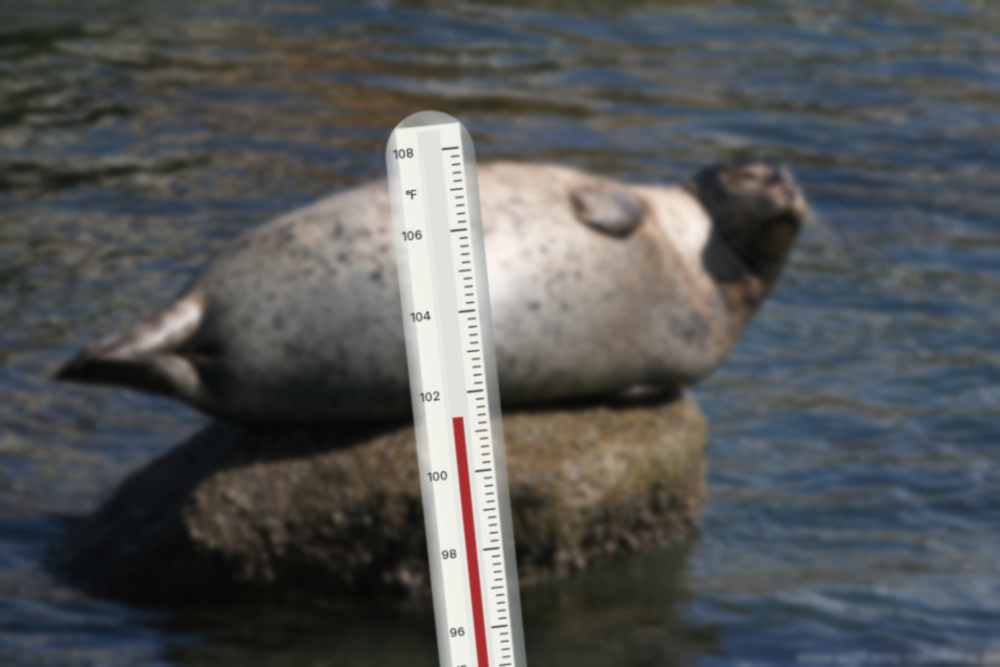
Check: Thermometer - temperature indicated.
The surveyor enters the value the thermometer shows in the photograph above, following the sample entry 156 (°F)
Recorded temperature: 101.4 (°F)
